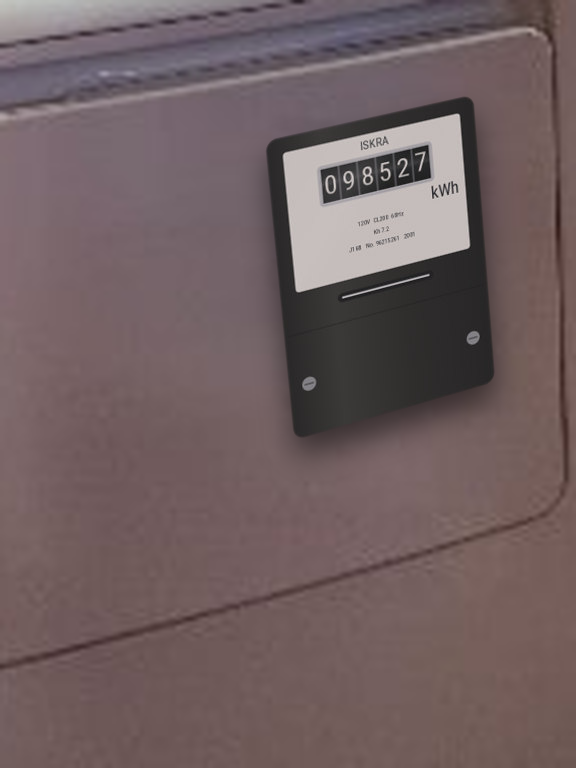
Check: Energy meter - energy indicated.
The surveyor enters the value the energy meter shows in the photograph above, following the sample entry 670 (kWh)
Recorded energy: 98527 (kWh)
